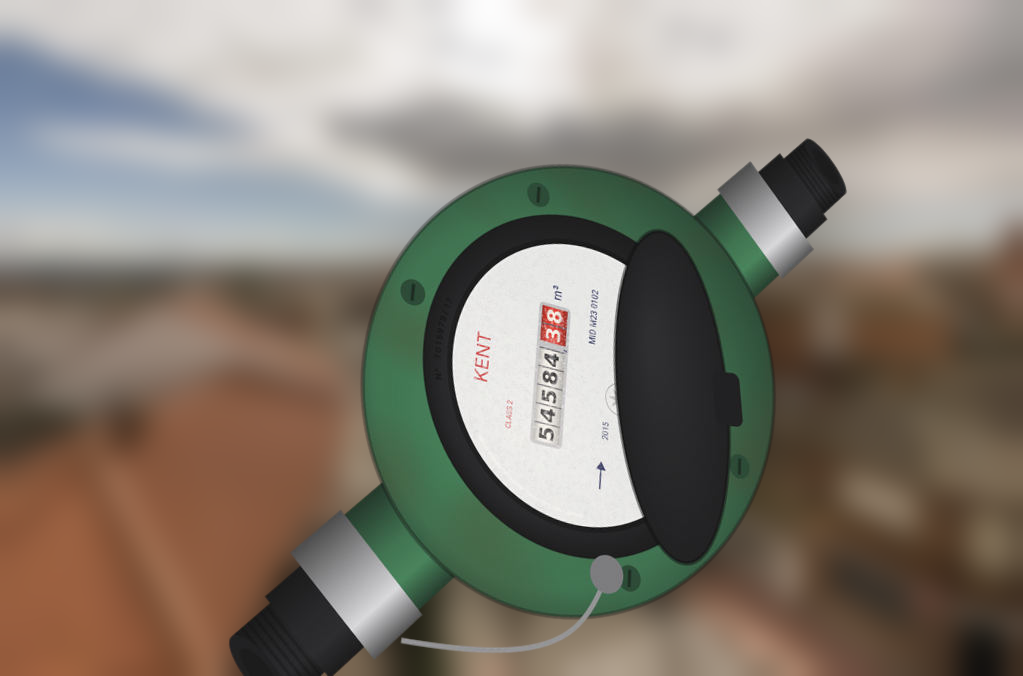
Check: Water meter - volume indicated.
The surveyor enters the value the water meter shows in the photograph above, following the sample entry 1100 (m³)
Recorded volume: 54584.38 (m³)
